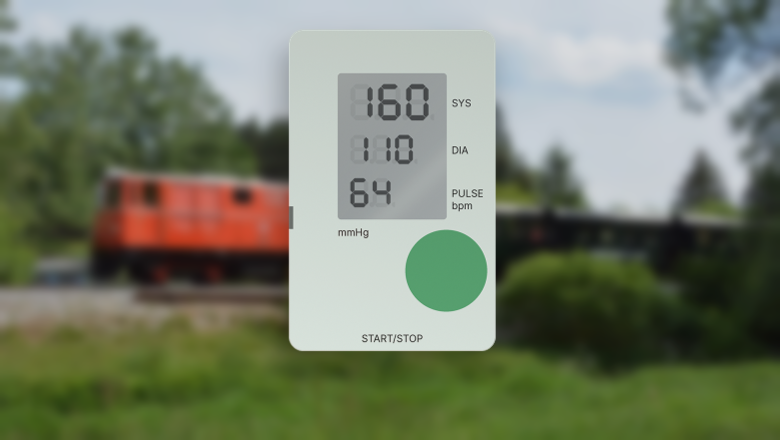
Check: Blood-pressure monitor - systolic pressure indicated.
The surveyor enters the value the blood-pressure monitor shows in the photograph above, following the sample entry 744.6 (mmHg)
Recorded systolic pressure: 160 (mmHg)
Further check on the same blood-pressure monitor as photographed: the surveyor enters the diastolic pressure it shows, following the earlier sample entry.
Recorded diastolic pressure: 110 (mmHg)
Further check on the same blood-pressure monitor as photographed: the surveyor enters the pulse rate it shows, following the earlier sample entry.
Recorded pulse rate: 64 (bpm)
